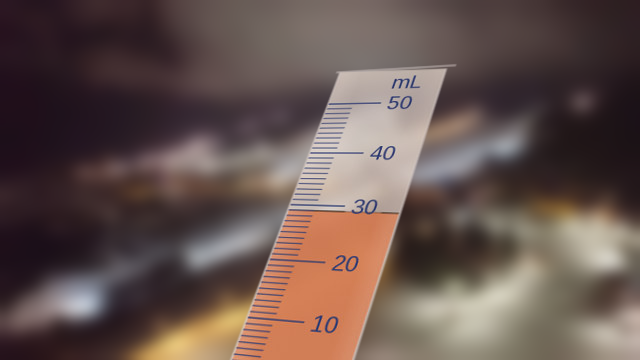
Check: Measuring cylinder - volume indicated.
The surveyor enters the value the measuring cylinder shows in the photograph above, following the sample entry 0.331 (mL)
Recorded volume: 29 (mL)
